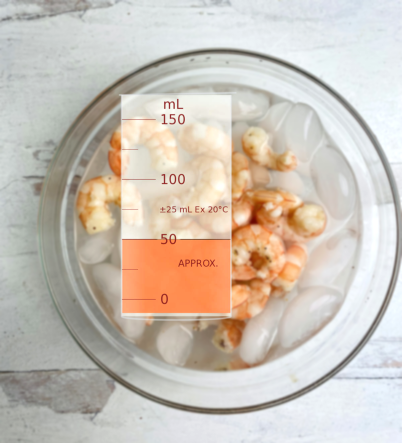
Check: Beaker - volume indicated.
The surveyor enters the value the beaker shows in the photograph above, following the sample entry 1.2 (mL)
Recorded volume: 50 (mL)
